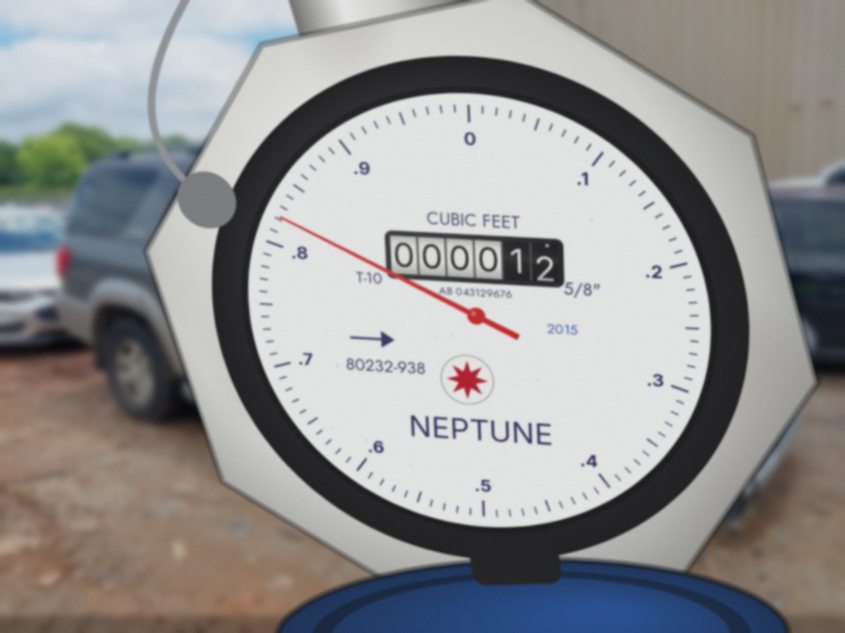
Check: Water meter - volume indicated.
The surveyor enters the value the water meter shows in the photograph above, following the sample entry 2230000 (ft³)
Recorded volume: 11.82 (ft³)
